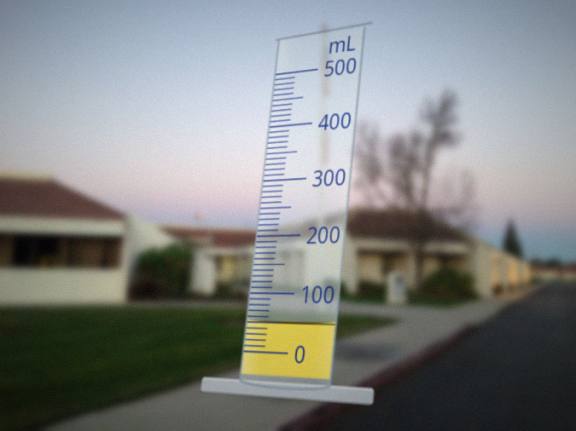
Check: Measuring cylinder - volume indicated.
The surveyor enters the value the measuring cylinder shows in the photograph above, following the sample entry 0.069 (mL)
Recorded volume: 50 (mL)
